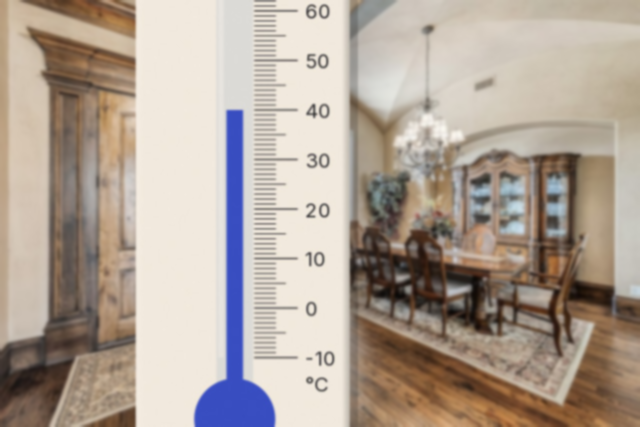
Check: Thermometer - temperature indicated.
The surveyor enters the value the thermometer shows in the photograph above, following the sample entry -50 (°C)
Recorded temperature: 40 (°C)
